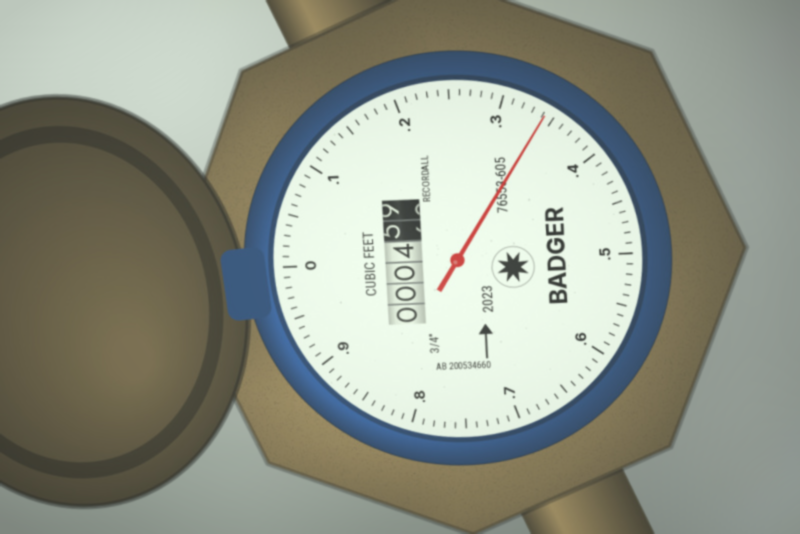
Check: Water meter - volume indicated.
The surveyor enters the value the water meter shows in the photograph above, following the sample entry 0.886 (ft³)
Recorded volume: 459.34 (ft³)
